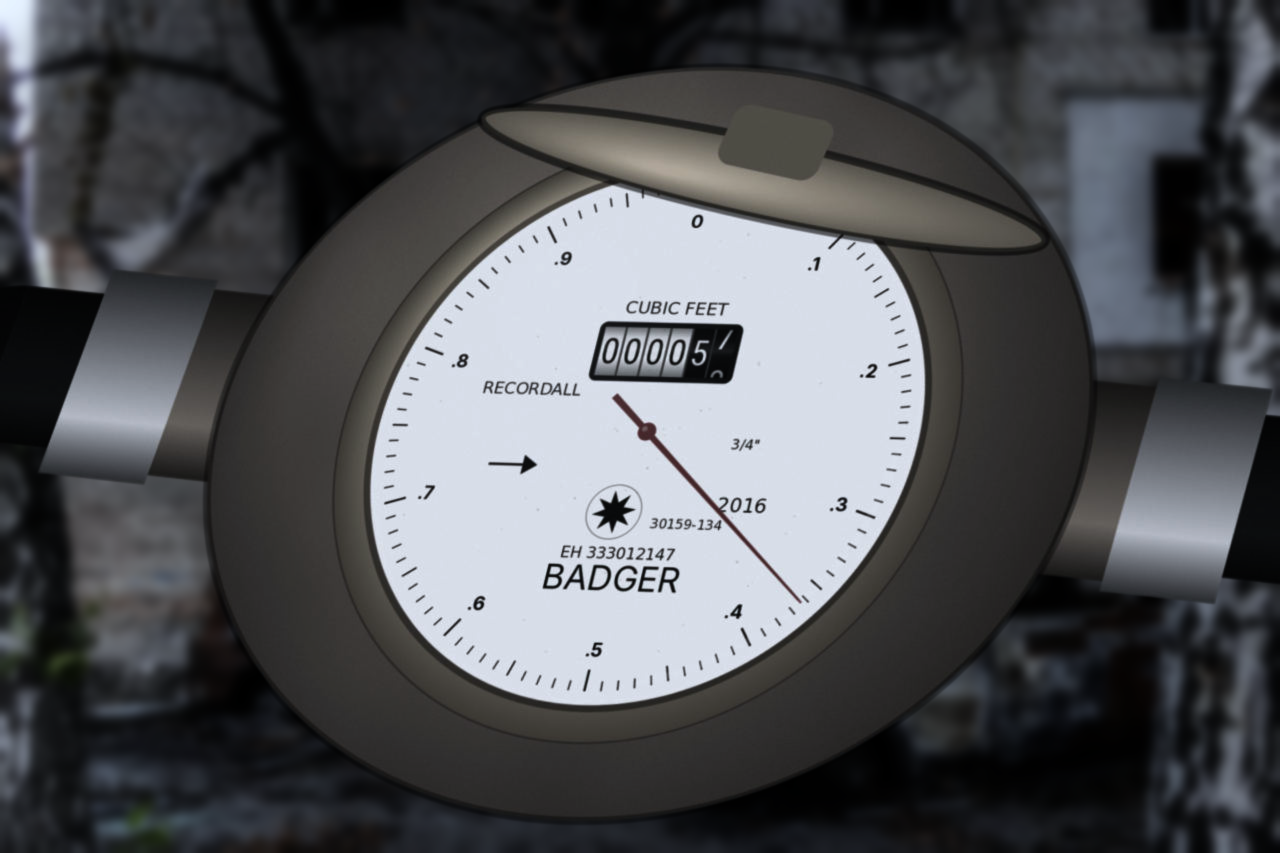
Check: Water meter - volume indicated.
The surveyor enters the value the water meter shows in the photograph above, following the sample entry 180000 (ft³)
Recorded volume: 57.36 (ft³)
